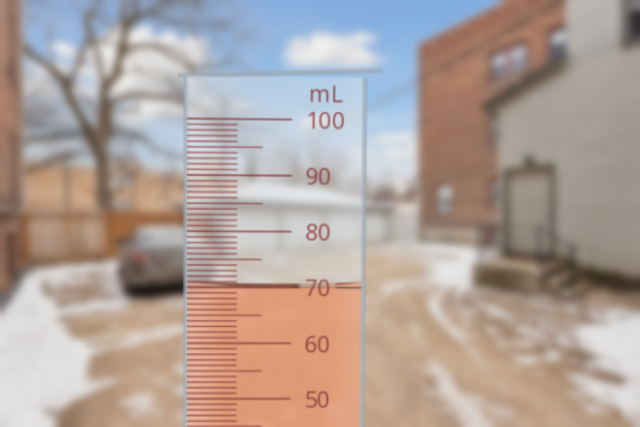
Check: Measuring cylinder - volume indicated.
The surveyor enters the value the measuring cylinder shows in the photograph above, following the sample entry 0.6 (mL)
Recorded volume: 70 (mL)
